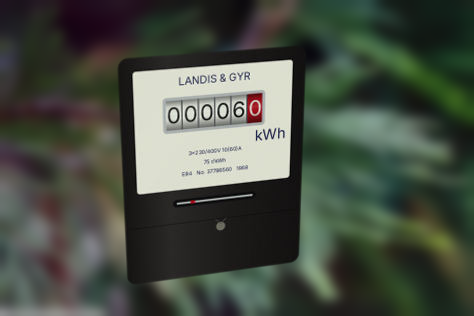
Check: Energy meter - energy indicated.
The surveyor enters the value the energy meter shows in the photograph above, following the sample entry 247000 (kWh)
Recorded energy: 6.0 (kWh)
